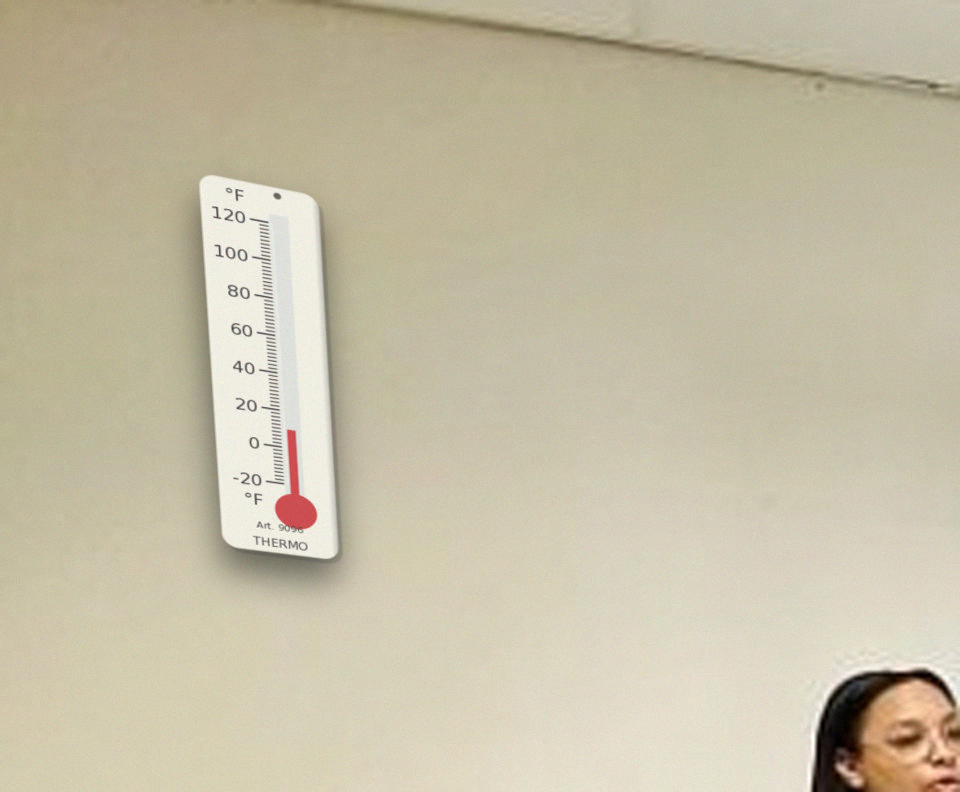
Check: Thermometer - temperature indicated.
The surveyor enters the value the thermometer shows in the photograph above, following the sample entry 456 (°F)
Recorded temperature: 10 (°F)
